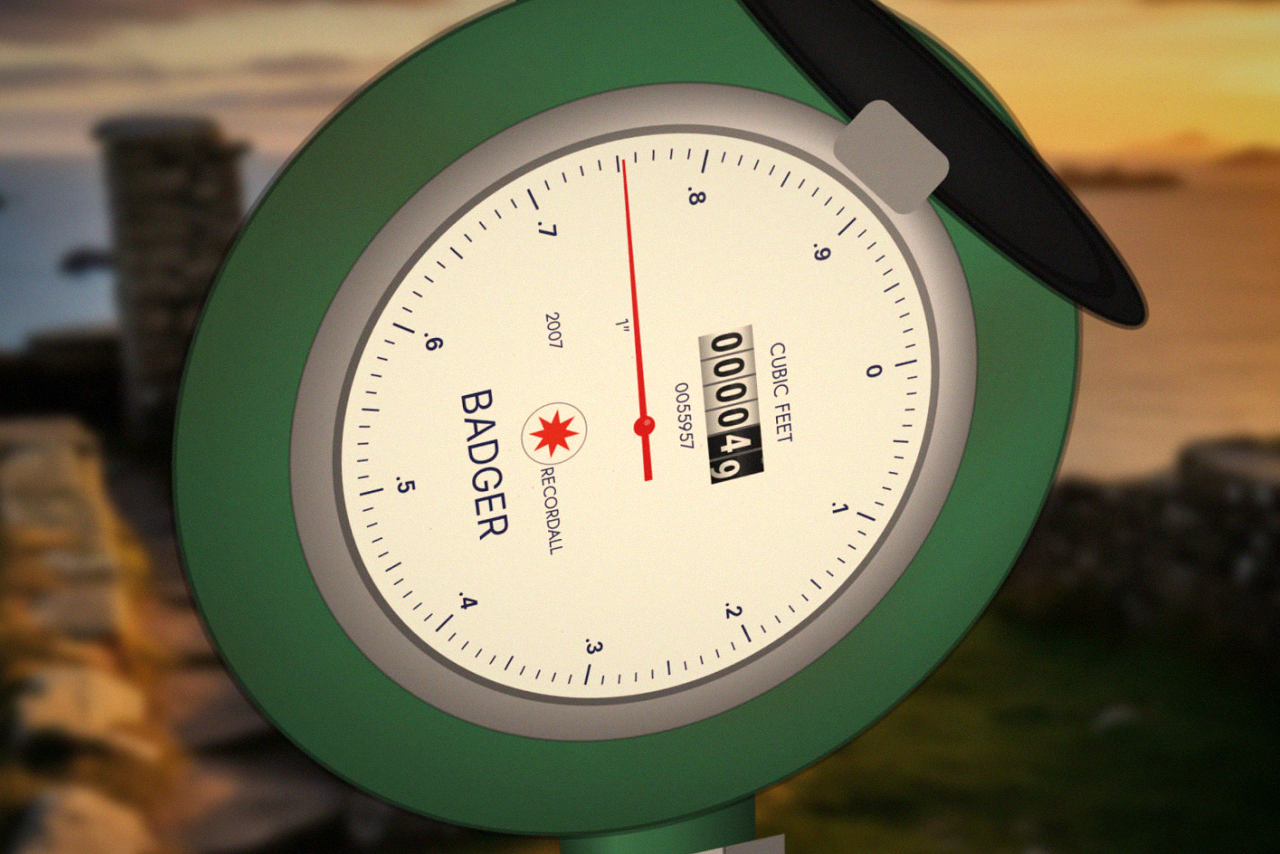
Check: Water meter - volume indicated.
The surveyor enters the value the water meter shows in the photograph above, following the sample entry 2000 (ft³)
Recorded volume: 48.75 (ft³)
